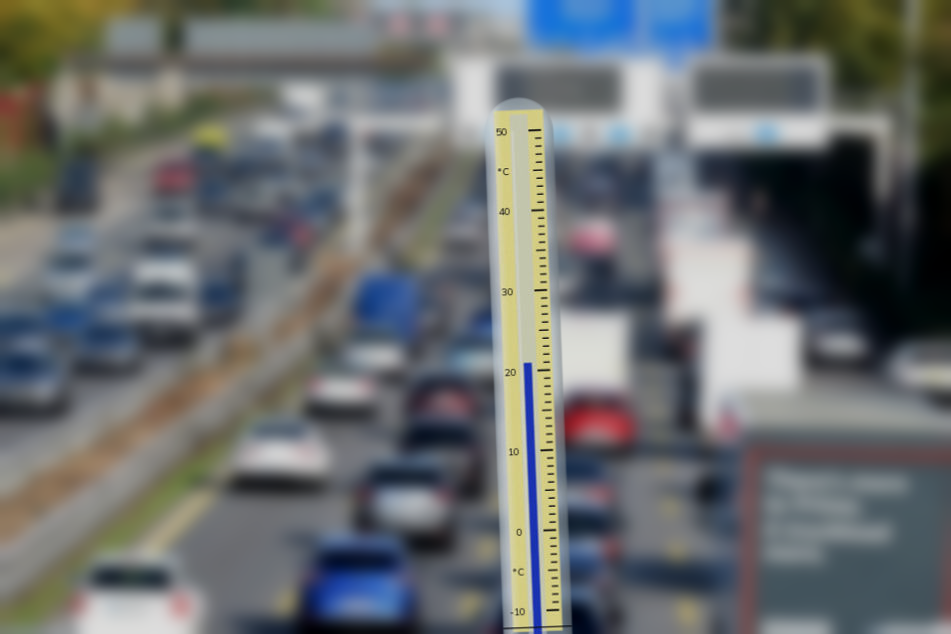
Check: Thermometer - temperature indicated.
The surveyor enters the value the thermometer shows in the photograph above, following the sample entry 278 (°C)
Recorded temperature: 21 (°C)
